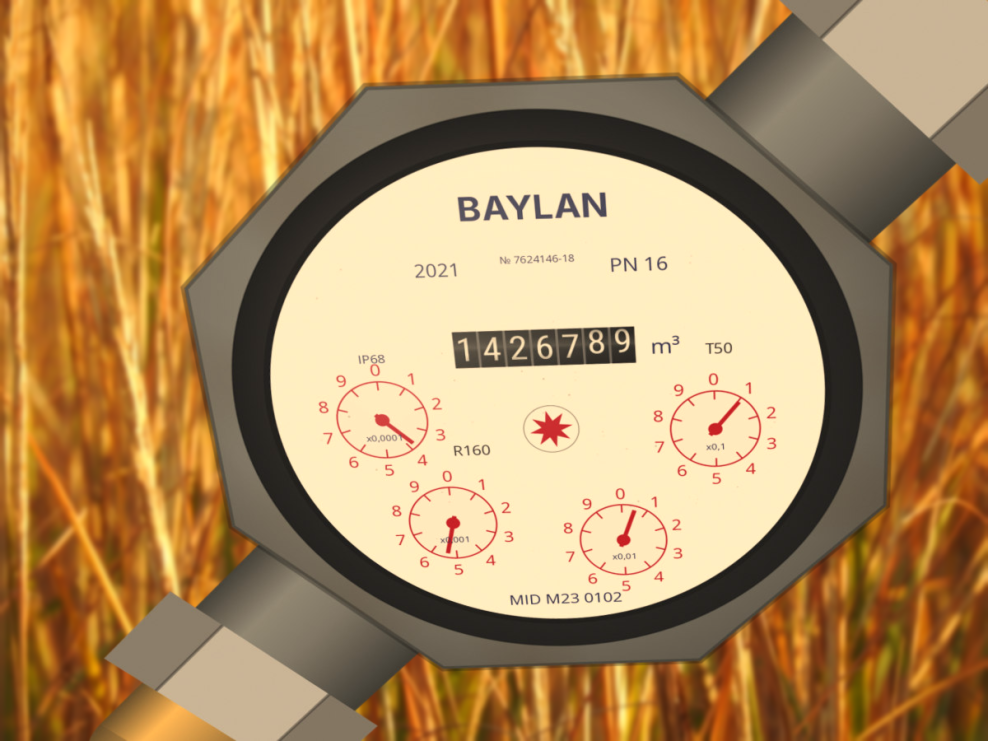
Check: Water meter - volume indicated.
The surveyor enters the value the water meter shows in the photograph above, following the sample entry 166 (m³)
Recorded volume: 1426789.1053 (m³)
